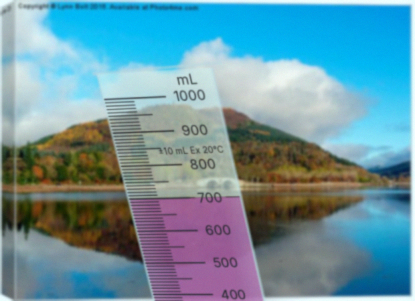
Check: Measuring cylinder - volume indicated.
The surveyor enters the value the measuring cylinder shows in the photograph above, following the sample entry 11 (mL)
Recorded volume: 700 (mL)
